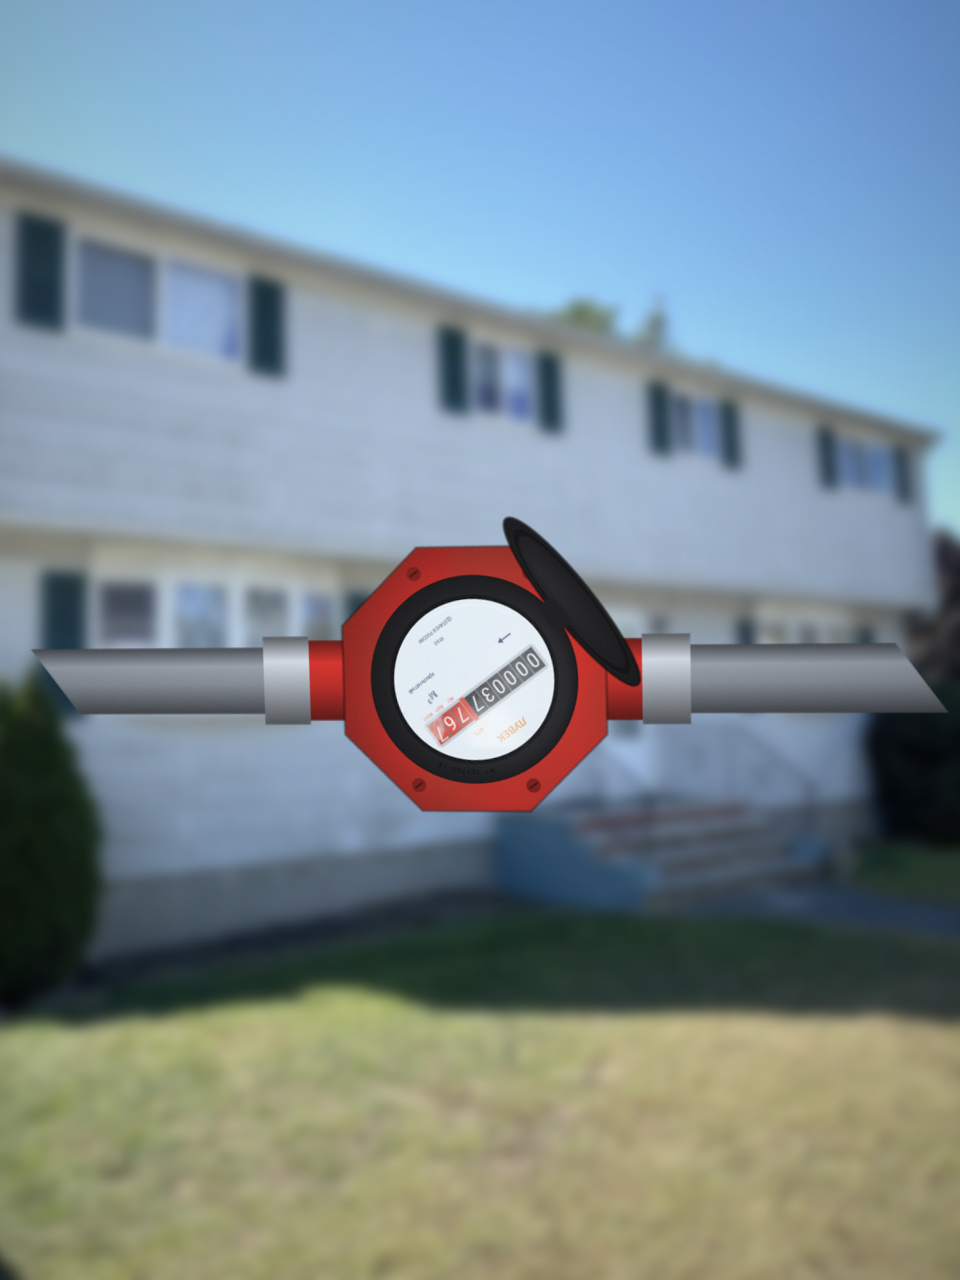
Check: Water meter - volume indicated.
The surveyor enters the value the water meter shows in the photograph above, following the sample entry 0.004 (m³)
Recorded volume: 37.767 (m³)
